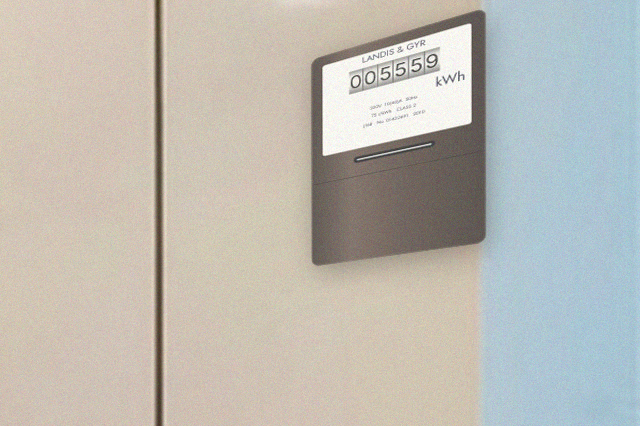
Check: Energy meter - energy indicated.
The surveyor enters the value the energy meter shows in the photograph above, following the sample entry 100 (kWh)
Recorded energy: 5559 (kWh)
